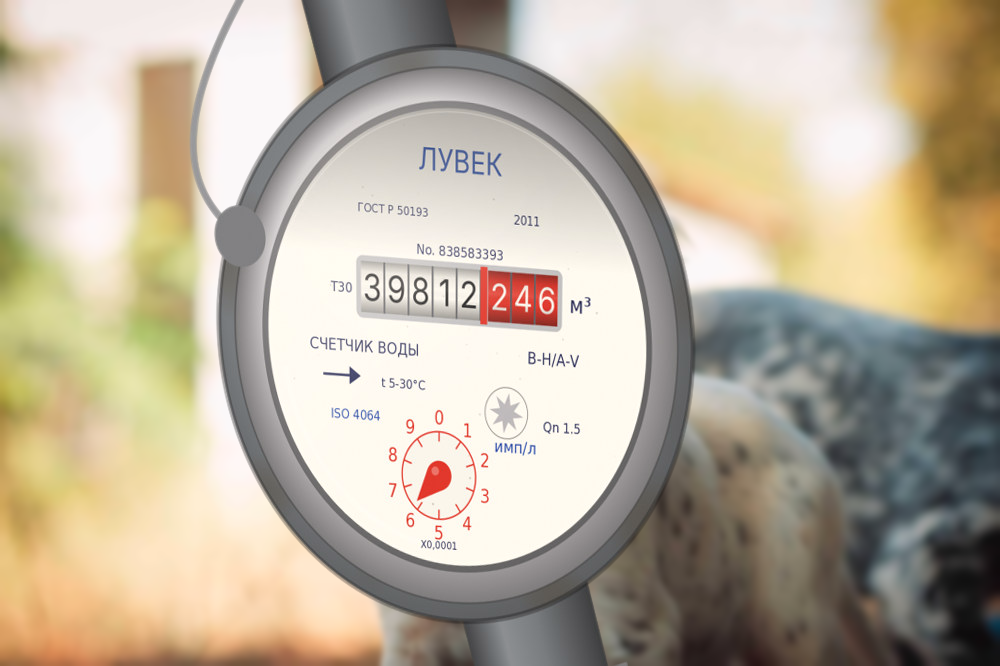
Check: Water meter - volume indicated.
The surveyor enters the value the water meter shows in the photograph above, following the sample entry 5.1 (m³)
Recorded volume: 39812.2466 (m³)
